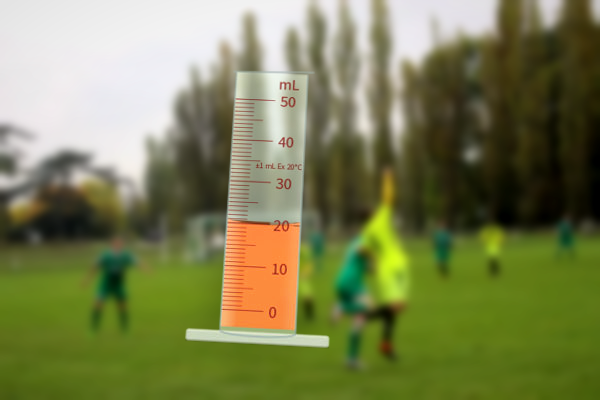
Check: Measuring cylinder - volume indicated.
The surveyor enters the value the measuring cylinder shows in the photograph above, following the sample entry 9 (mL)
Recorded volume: 20 (mL)
